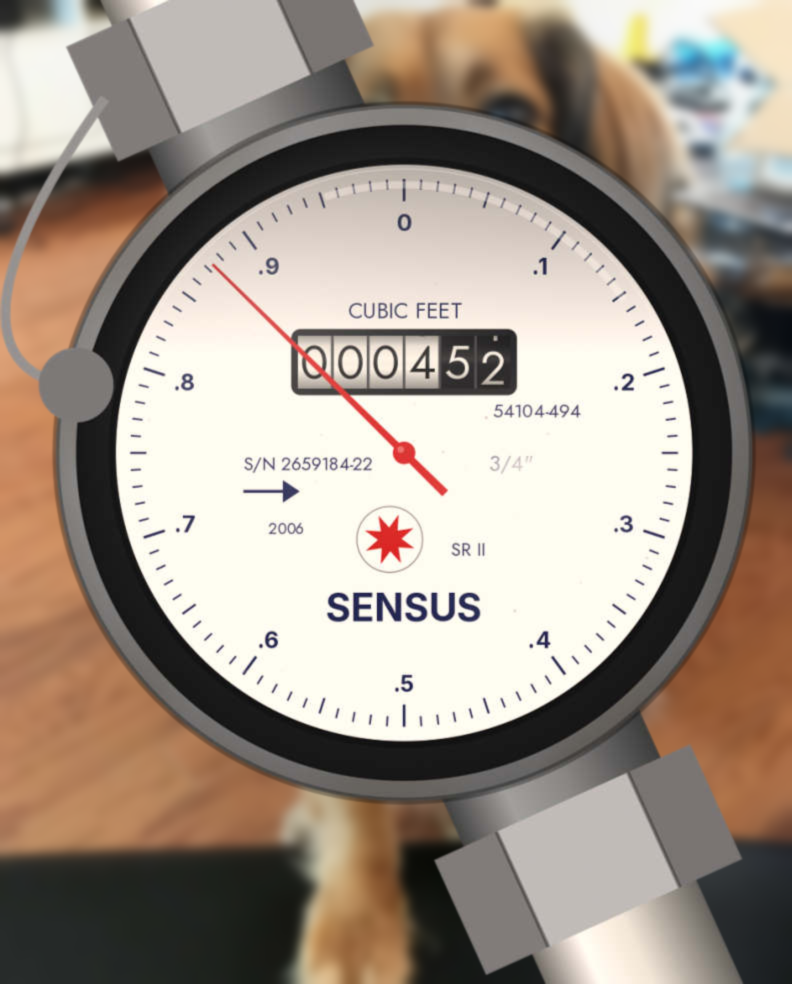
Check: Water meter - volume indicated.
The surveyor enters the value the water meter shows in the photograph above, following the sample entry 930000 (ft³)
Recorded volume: 451.87 (ft³)
